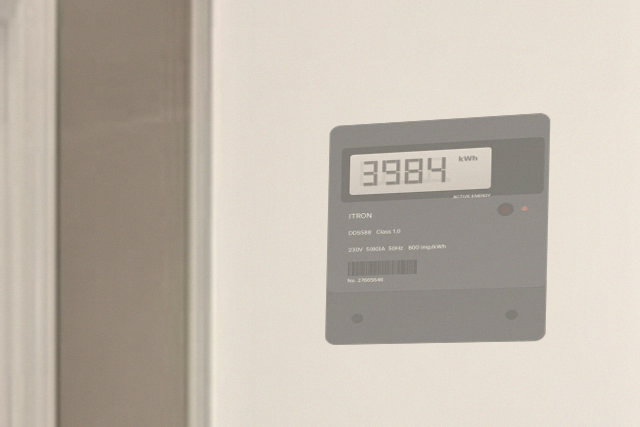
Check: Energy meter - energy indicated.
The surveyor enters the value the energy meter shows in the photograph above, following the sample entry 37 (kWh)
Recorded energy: 3984 (kWh)
